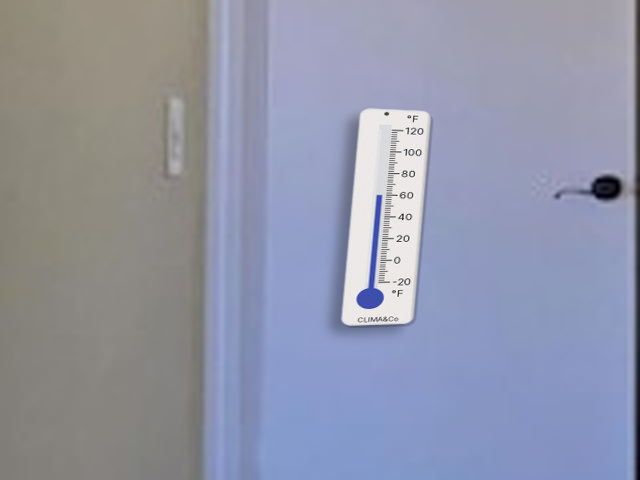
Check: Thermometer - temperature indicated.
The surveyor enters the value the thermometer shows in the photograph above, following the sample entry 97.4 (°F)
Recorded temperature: 60 (°F)
